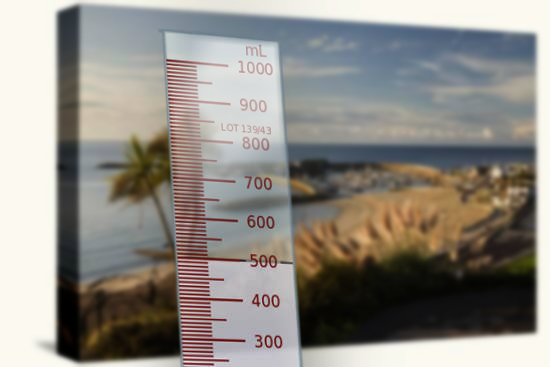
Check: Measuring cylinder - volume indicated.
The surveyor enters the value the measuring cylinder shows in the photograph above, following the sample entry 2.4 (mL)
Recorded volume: 500 (mL)
